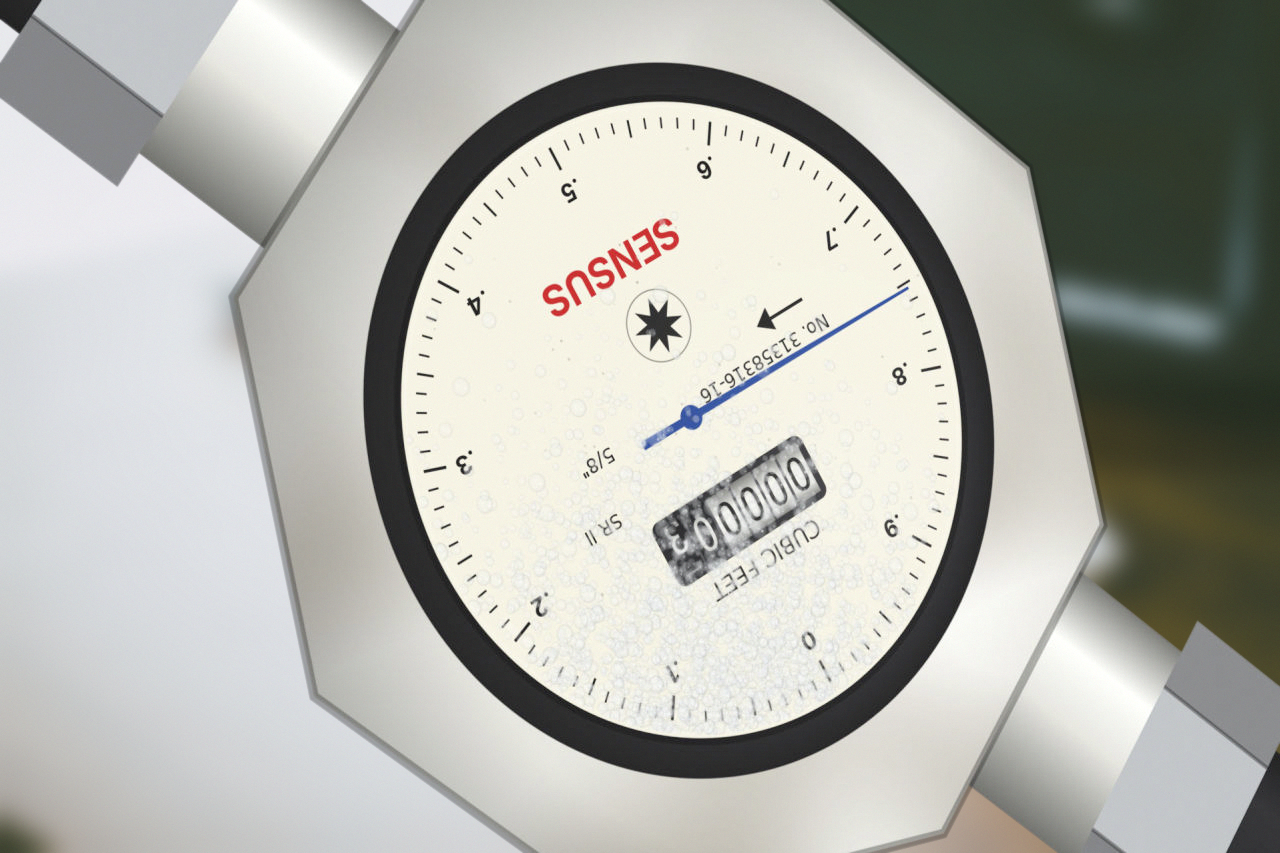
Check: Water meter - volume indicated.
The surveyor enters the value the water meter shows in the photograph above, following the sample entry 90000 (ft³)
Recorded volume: 2.75 (ft³)
